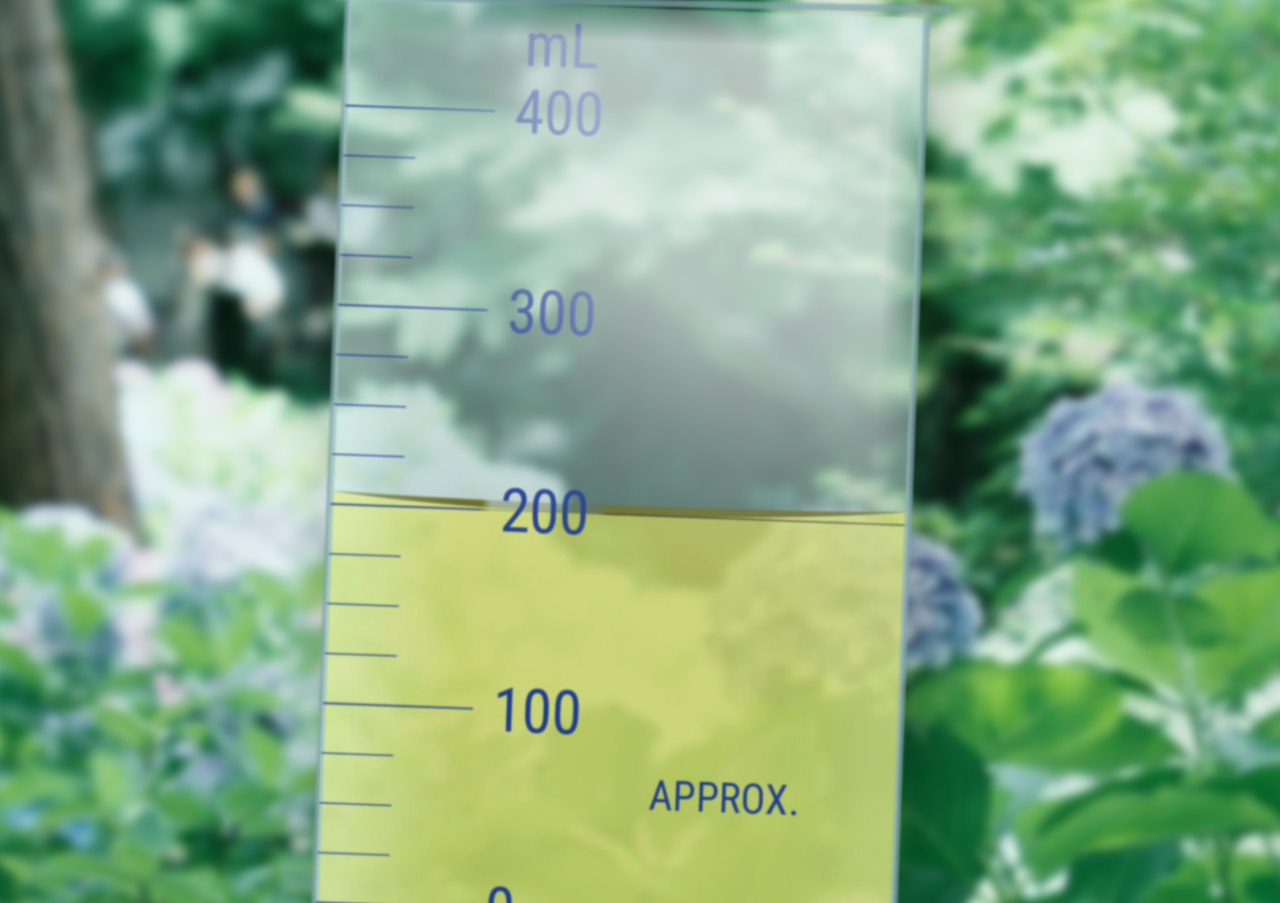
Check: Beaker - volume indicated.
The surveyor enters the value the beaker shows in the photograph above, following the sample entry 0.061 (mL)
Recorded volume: 200 (mL)
